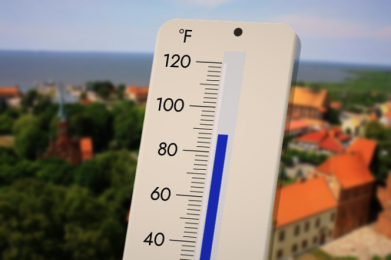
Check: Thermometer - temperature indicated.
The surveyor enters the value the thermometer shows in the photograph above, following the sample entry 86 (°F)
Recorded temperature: 88 (°F)
